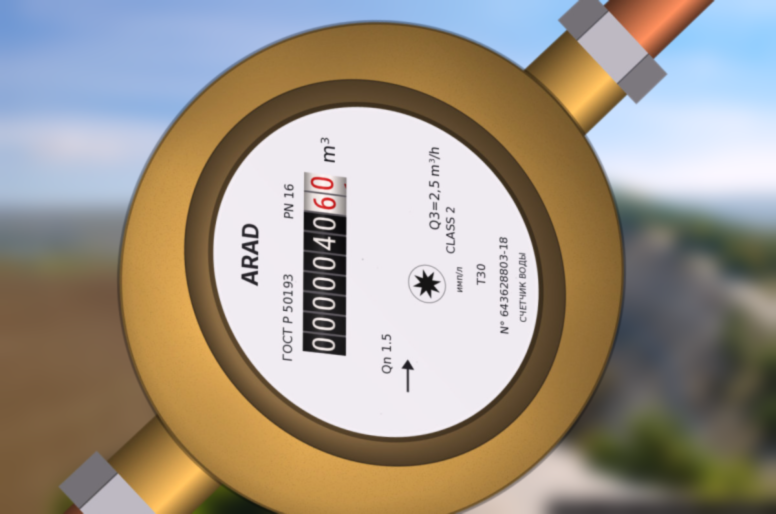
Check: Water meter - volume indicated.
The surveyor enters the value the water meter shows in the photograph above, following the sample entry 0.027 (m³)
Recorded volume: 40.60 (m³)
